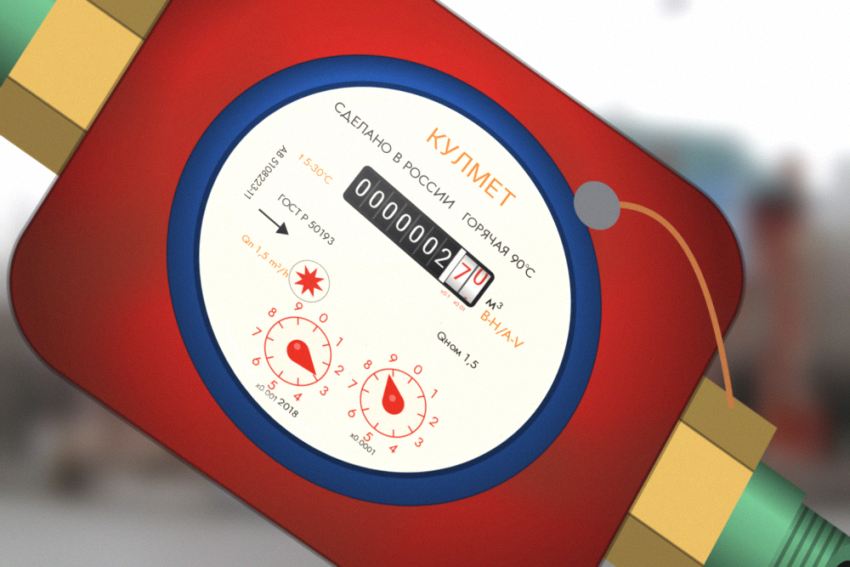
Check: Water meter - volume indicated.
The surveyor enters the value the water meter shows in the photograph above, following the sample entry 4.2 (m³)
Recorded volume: 2.7028 (m³)
